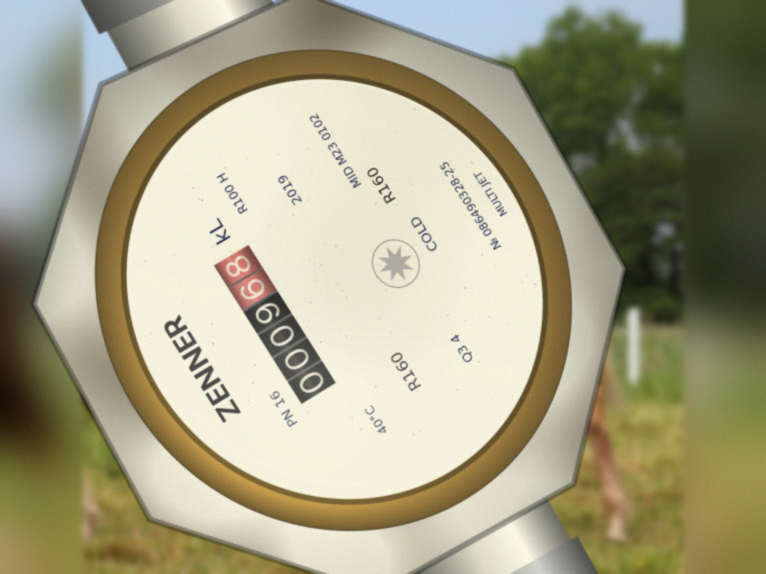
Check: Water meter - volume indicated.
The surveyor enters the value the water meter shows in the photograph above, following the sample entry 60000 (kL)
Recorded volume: 9.68 (kL)
